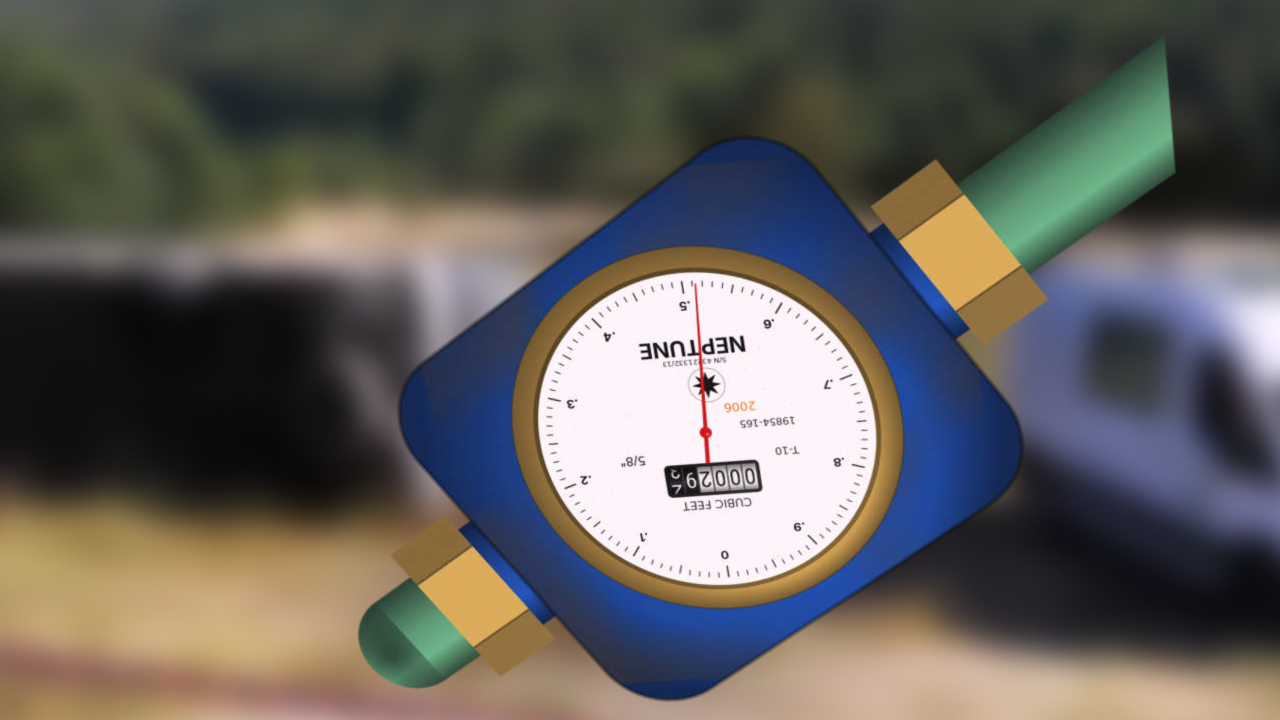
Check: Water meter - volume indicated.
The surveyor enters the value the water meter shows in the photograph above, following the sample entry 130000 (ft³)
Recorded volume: 292.51 (ft³)
